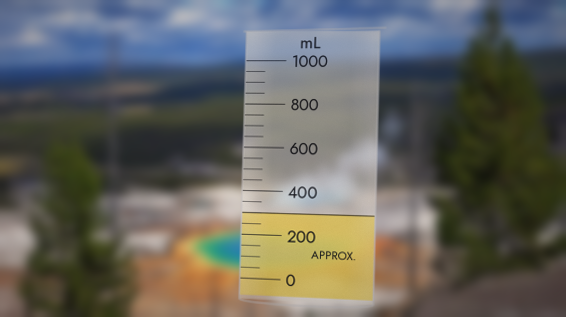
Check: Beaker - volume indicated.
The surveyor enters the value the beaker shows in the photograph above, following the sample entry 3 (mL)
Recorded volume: 300 (mL)
